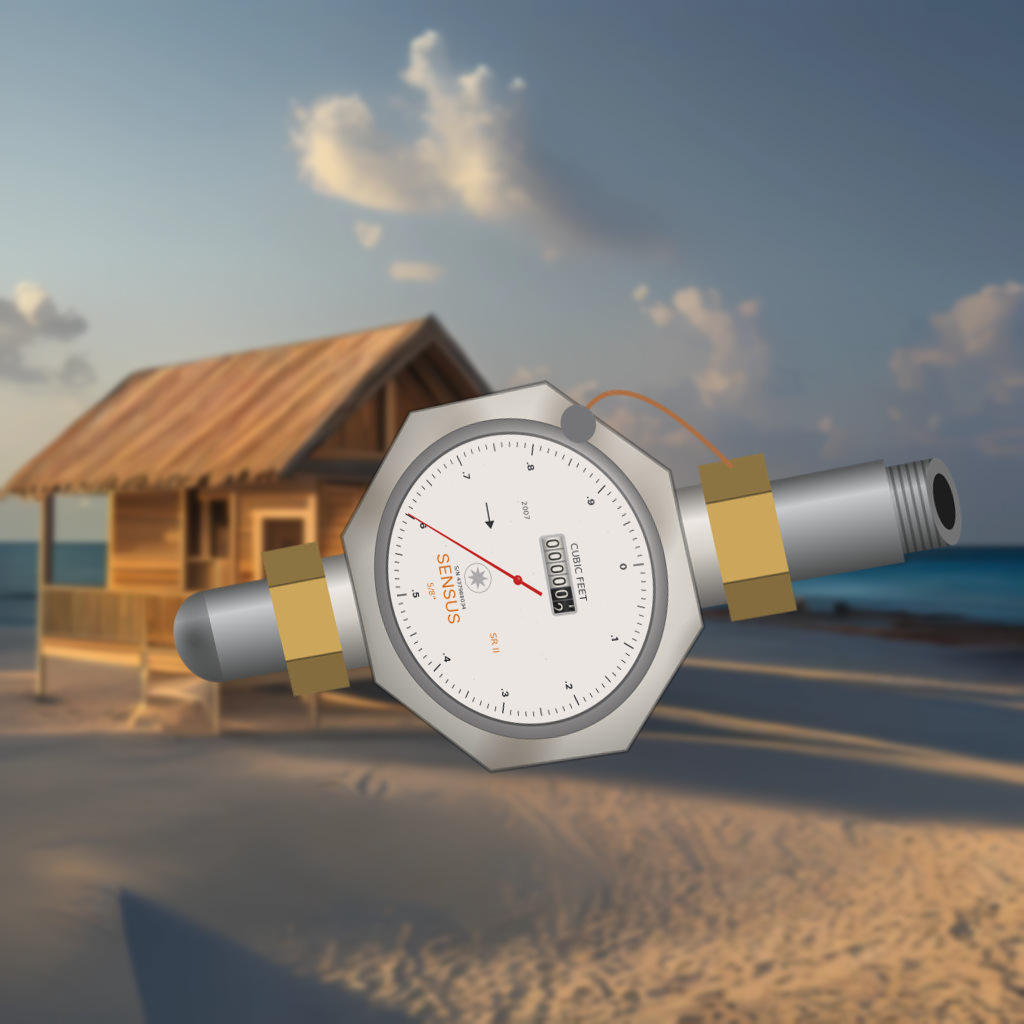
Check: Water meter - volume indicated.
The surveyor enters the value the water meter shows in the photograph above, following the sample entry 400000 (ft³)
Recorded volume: 1.60 (ft³)
